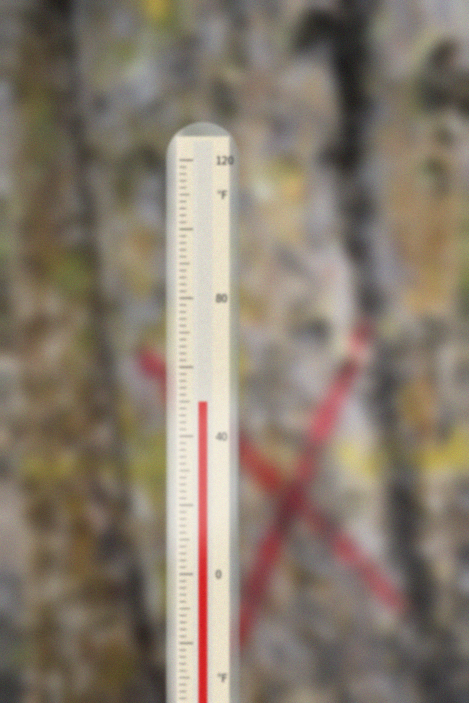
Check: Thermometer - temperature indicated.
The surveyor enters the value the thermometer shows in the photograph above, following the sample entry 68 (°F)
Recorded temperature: 50 (°F)
